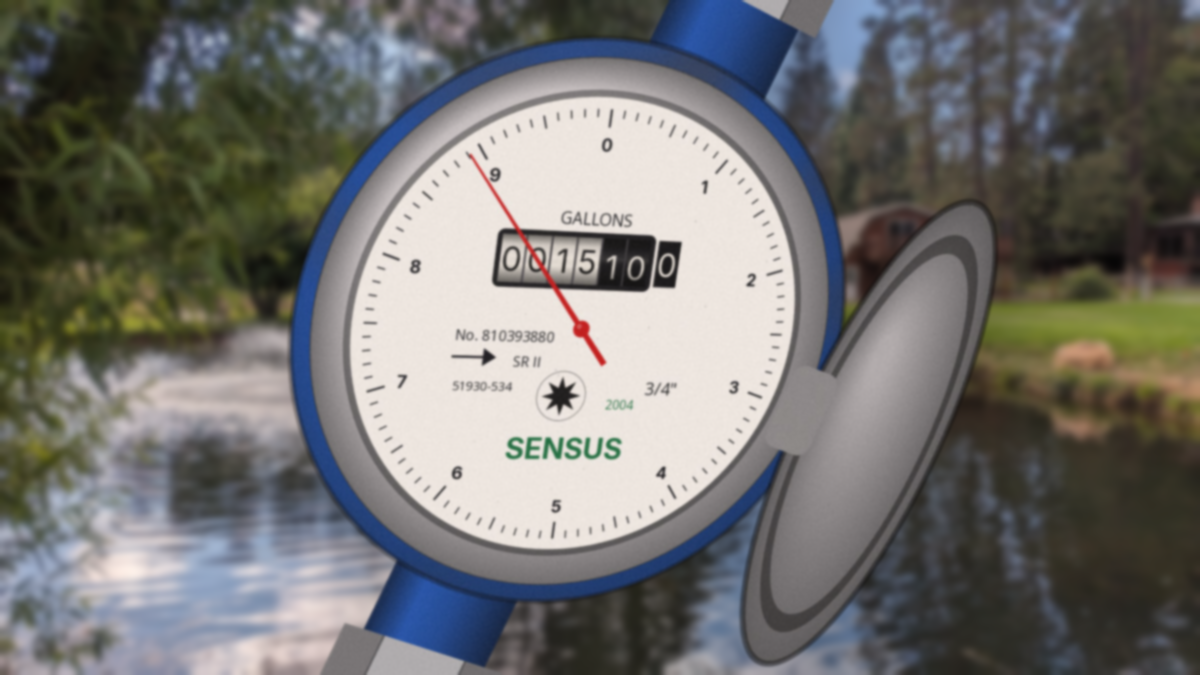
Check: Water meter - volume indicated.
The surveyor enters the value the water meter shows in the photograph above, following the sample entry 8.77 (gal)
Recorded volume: 15098.9 (gal)
